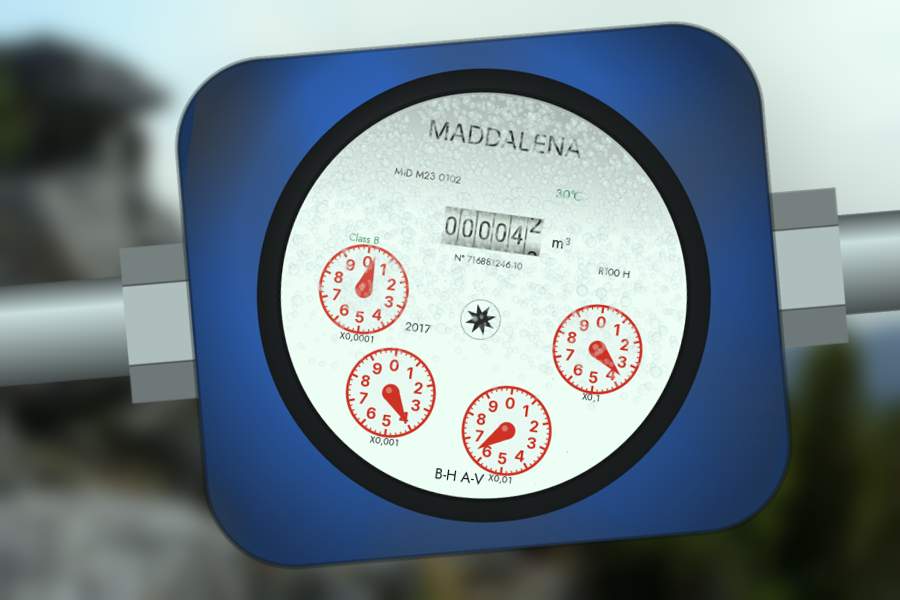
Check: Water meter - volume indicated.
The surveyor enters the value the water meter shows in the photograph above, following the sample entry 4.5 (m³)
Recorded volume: 42.3640 (m³)
